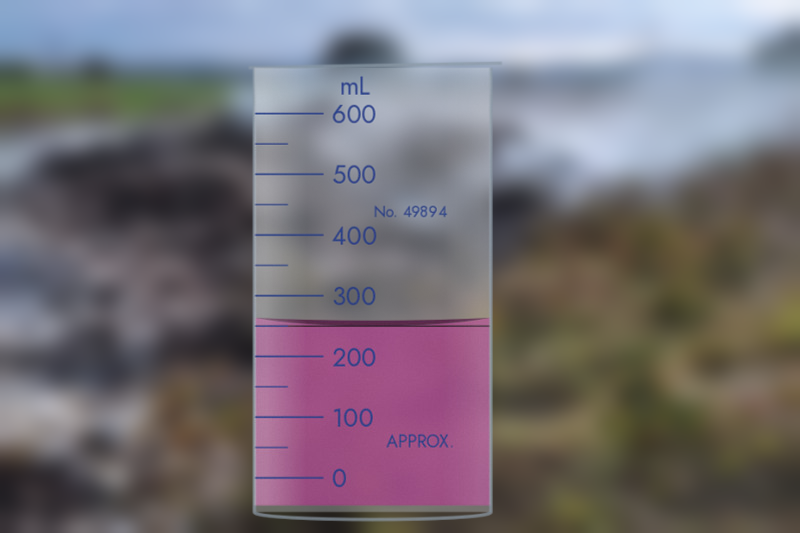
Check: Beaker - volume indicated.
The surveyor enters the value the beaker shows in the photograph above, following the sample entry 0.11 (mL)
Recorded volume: 250 (mL)
